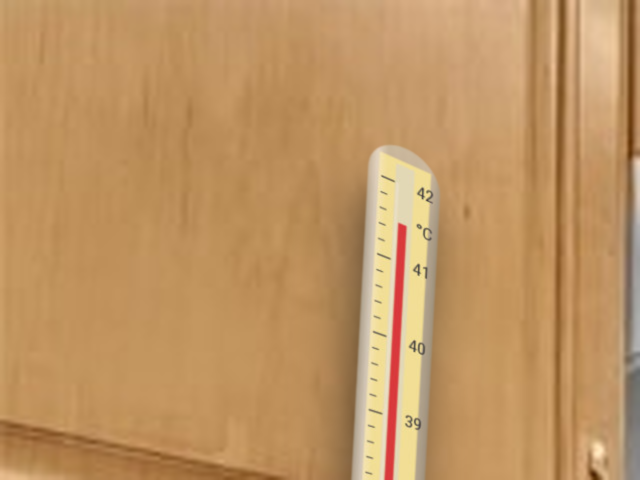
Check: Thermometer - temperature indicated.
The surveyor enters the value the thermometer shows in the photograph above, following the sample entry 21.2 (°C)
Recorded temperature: 41.5 (°C)
